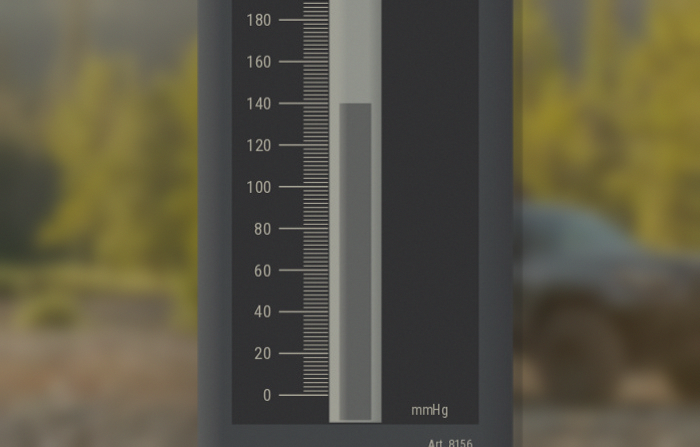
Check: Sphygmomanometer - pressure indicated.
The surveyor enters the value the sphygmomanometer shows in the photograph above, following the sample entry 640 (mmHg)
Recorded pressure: 140 (mmHg)
